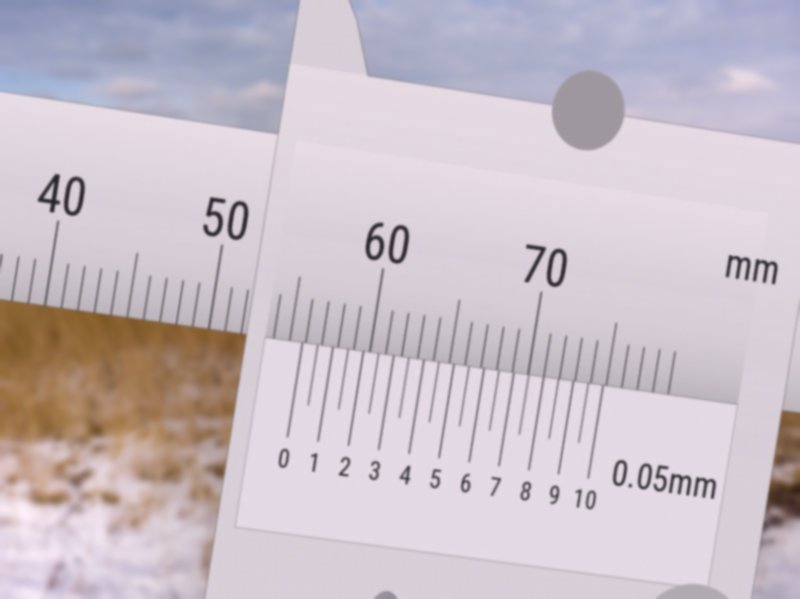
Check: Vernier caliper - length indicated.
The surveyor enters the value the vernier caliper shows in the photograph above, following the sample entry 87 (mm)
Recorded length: 55.8 (mm)
